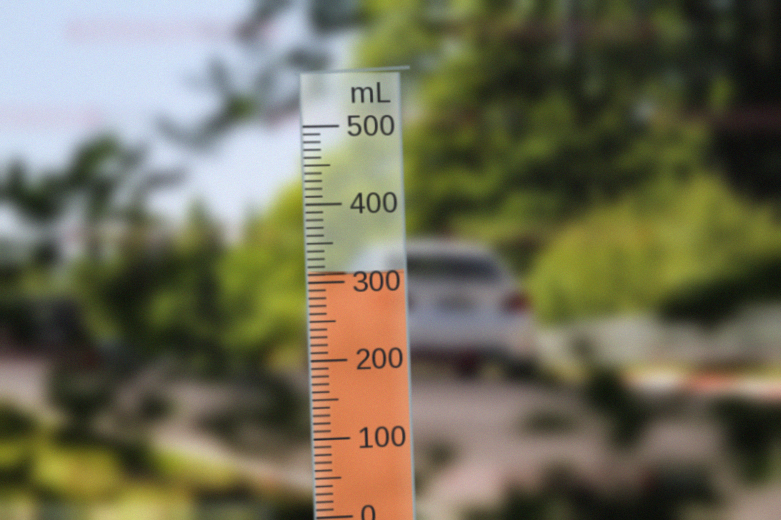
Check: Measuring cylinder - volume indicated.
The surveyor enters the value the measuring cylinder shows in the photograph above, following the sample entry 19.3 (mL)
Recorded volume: 310 (mL)
